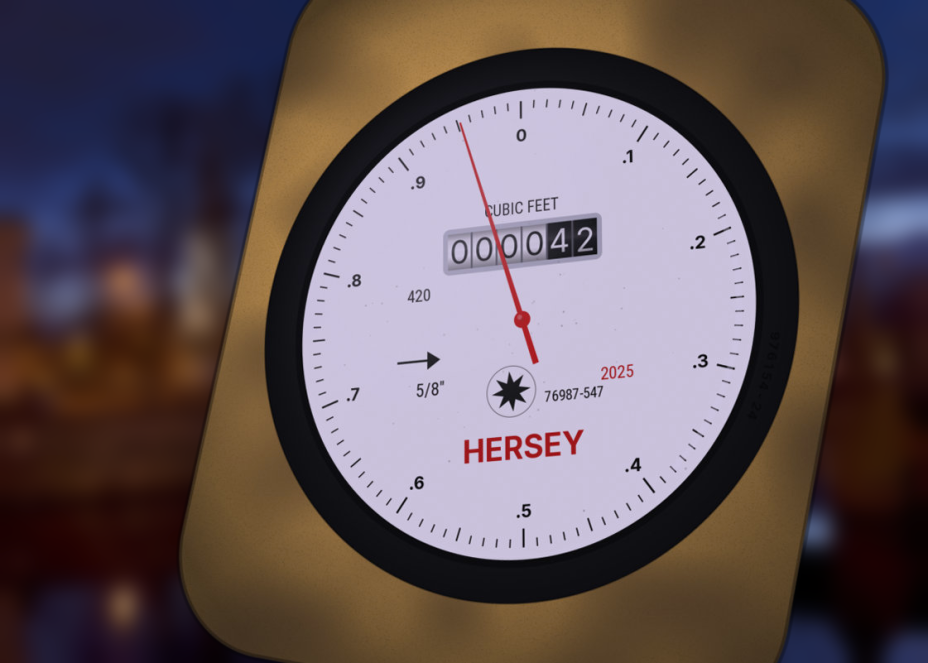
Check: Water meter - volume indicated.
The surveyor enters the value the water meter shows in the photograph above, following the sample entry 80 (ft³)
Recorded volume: 41.95 (ft³)
